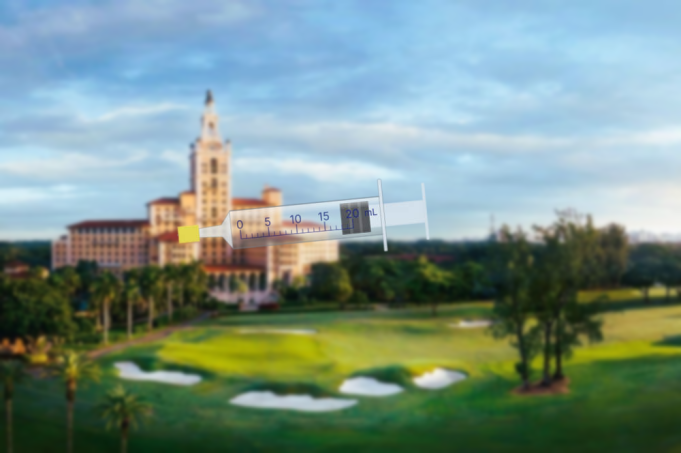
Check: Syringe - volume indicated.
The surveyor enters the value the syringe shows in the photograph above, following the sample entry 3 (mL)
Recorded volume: 18 (mL)
